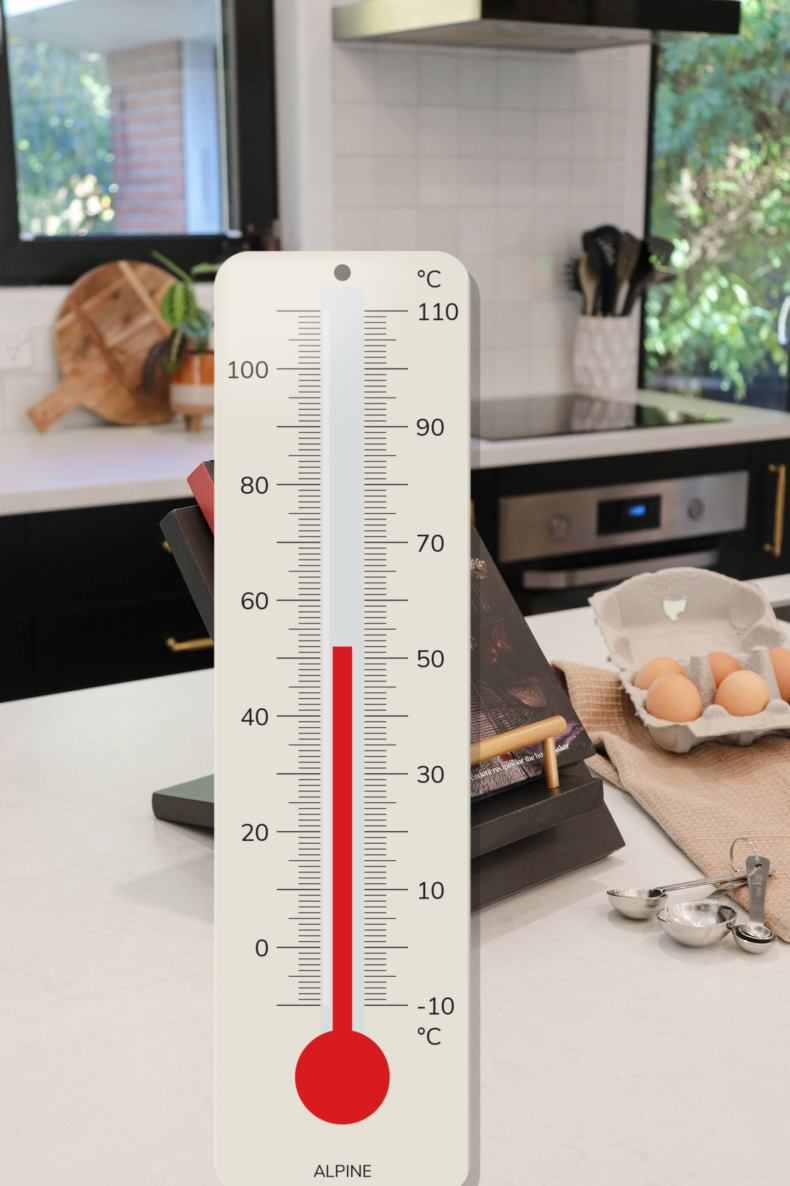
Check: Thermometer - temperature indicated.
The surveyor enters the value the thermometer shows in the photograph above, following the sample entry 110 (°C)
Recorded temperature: 52 (°C)
